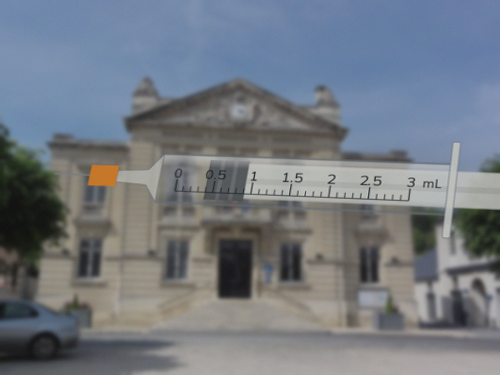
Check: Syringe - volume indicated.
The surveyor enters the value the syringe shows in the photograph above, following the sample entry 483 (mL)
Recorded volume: 0.4 (mL)
